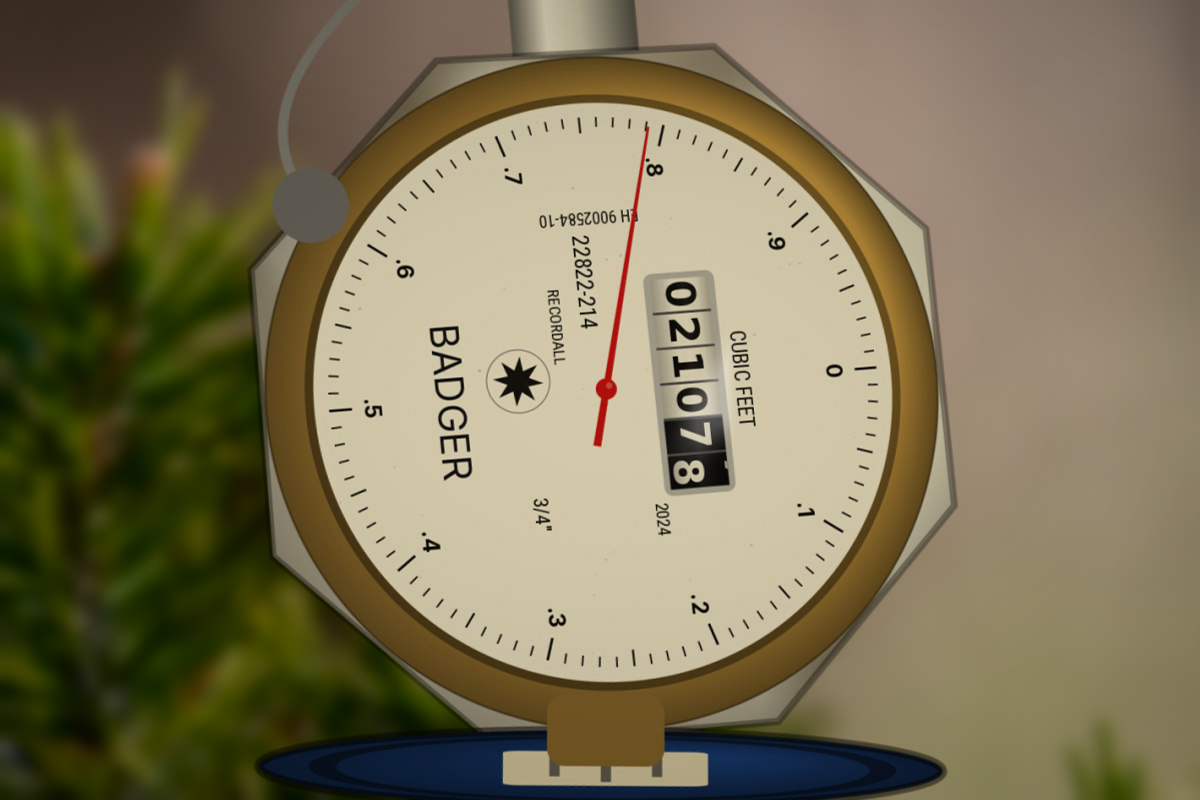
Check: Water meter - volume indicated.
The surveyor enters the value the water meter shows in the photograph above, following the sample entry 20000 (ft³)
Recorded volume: 21077.79 (ft³)
